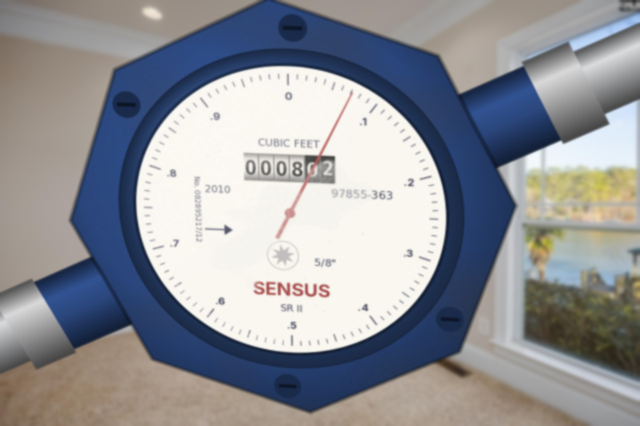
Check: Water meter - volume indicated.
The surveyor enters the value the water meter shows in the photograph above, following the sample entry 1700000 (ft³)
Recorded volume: 802.07 (ft³)
